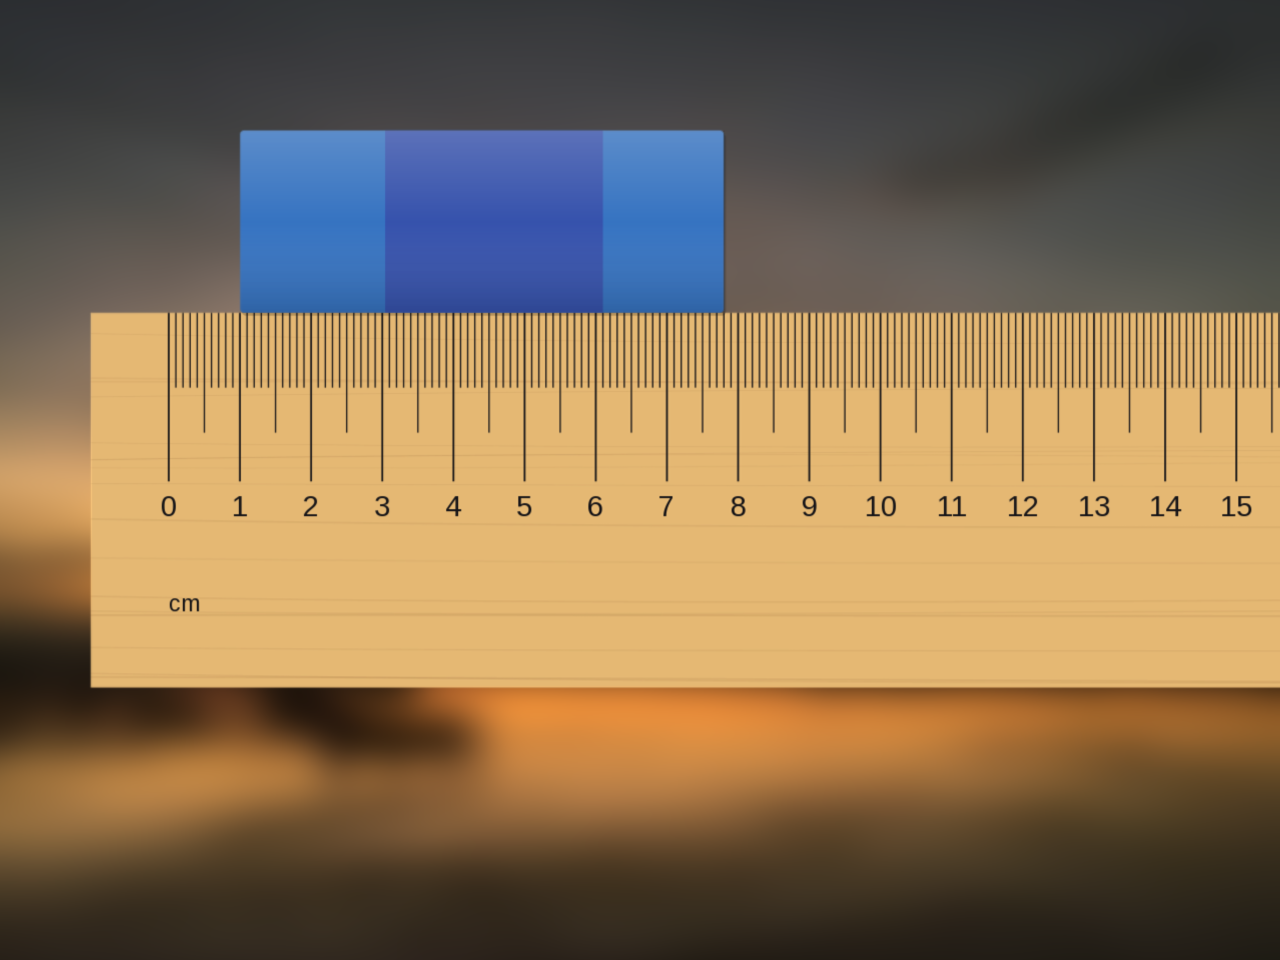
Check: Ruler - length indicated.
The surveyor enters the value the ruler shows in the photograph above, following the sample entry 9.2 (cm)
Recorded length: 6.8 (cm)
